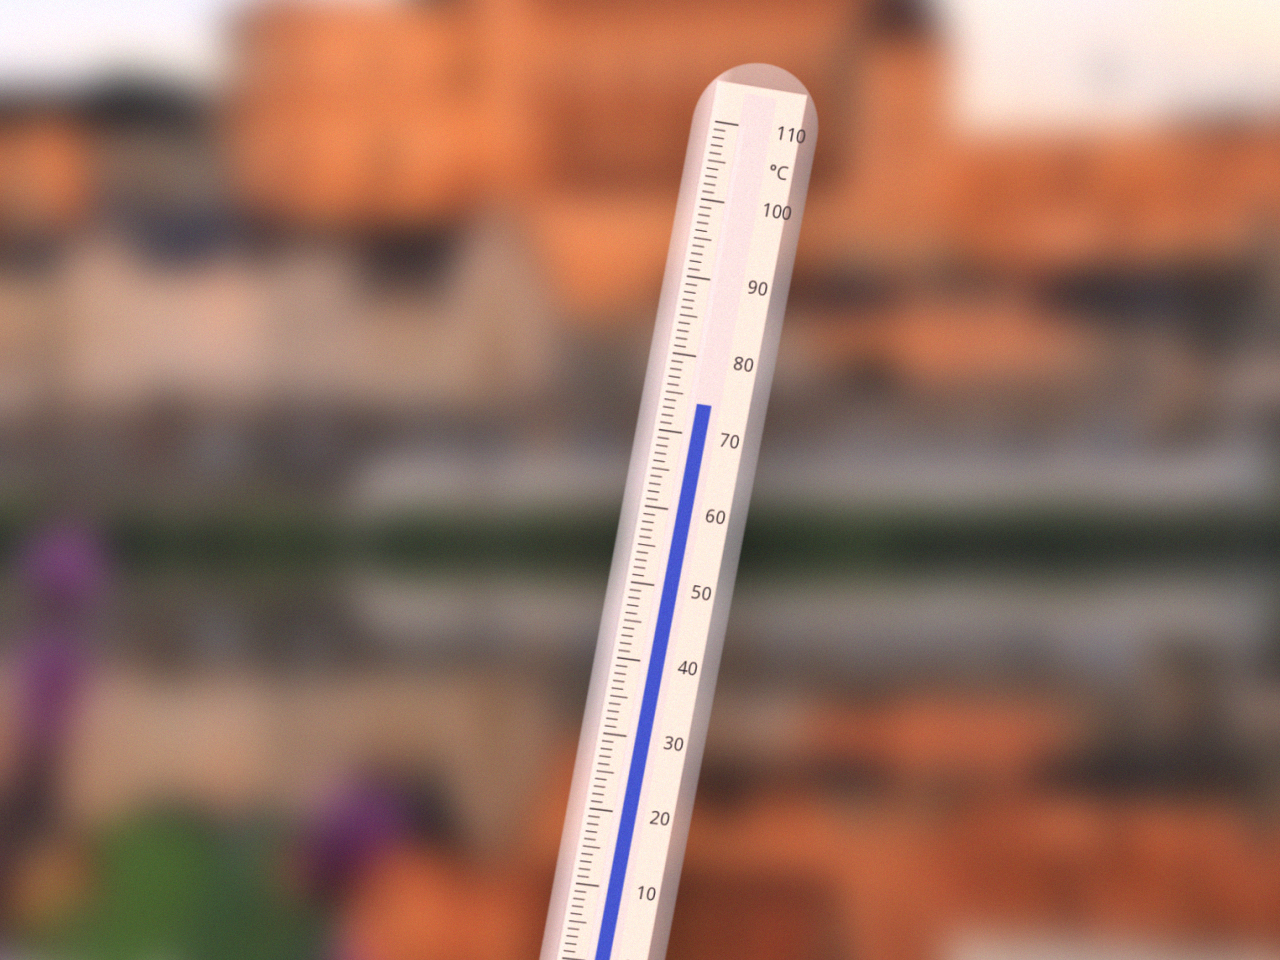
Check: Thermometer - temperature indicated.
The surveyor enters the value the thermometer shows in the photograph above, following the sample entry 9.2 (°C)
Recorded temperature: 74 (°C)
